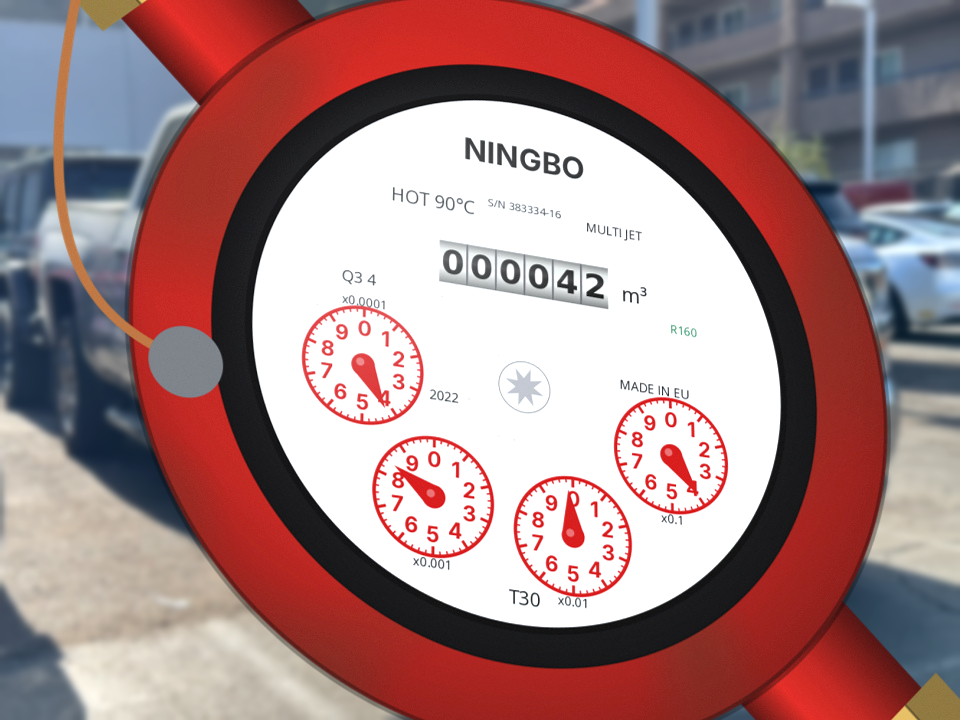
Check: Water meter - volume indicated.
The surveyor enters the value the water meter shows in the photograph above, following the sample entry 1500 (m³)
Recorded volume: 42.3984 (m³)
